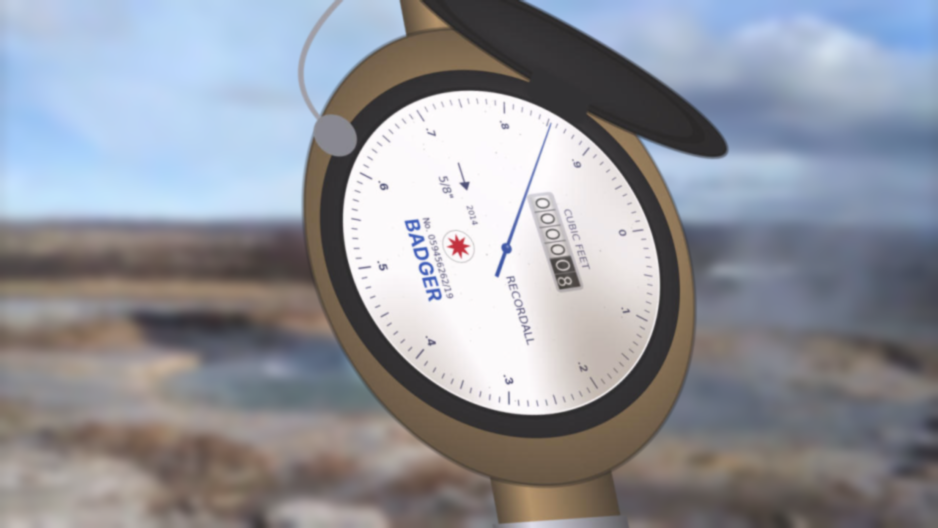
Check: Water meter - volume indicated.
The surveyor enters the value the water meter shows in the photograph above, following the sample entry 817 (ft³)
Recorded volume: 7.85 (ft³)
